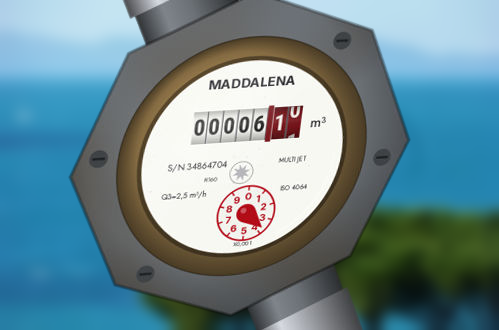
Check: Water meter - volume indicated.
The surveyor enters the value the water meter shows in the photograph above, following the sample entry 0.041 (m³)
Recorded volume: 6.103 (m³)
